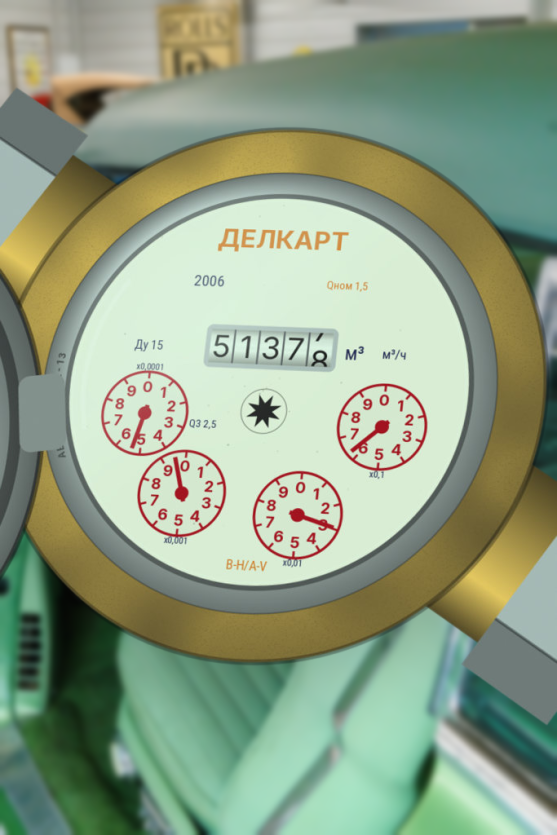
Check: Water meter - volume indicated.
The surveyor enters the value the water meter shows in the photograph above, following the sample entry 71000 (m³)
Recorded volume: 51377.6295 (m³)
